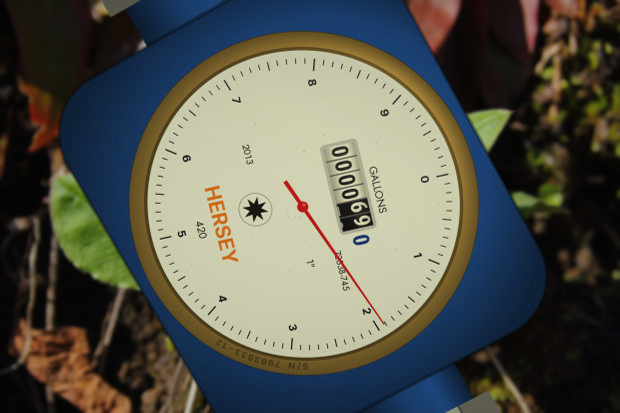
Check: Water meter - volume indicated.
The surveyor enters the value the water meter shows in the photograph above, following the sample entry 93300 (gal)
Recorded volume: 691.9 (gal)
